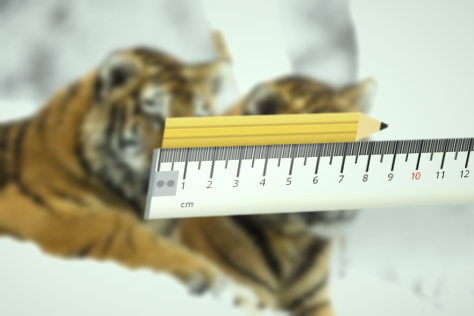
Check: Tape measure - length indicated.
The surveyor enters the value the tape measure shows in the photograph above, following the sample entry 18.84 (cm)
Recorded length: 8.5 (cm)
